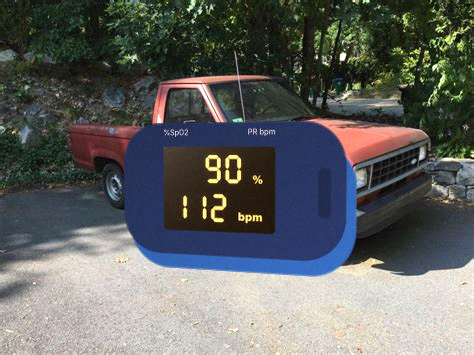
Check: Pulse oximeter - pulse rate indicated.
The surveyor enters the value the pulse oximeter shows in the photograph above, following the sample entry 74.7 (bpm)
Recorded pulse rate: 112 (bpm)
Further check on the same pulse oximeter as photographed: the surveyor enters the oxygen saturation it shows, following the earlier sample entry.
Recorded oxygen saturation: 90 (%)
